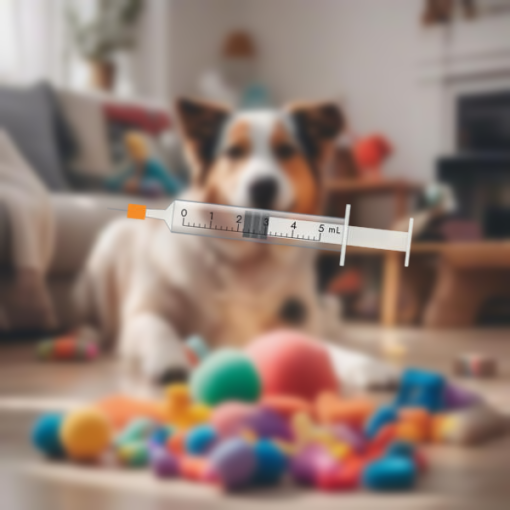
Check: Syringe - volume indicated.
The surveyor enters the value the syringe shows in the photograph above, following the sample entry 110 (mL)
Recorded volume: 2.2 (mL)
